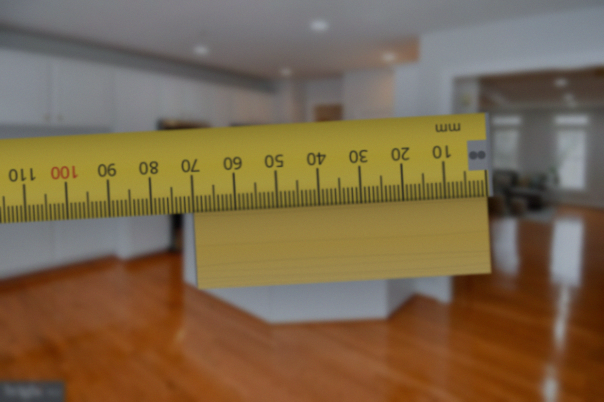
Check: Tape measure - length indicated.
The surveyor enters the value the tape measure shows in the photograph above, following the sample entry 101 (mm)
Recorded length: 70 (mm)
